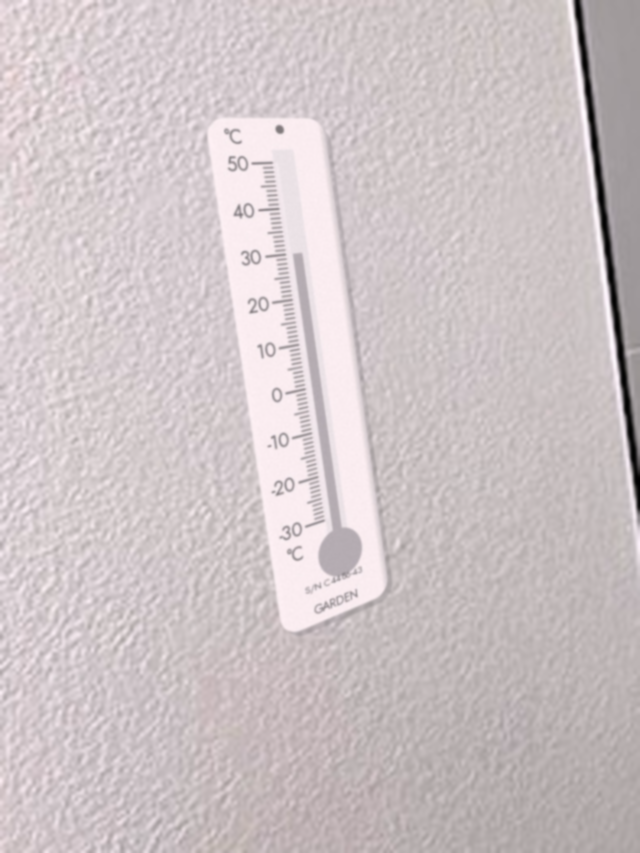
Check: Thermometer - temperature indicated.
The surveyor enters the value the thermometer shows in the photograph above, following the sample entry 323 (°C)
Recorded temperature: 30 (°C)
